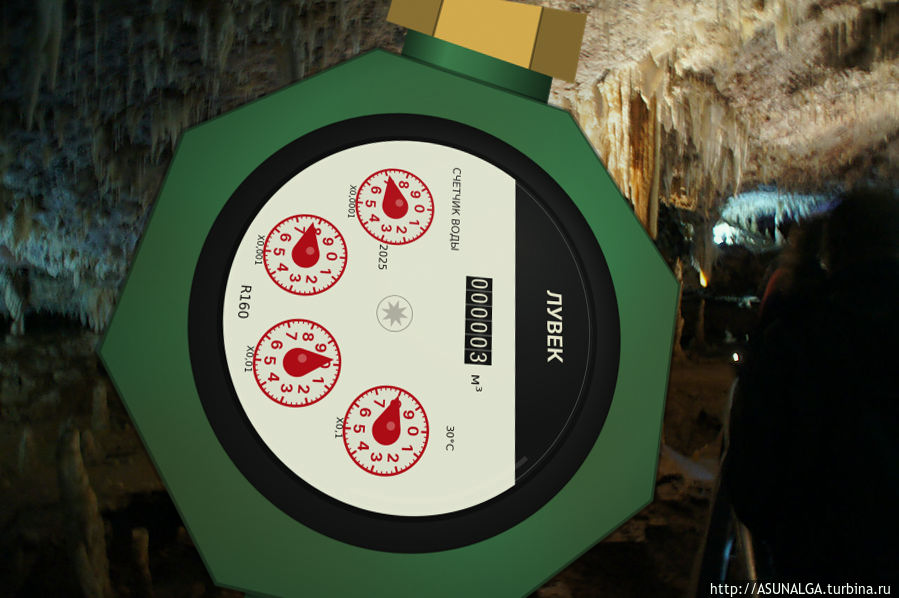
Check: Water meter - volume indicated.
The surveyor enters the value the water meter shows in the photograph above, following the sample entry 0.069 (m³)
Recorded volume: 3.7977 (m³)
